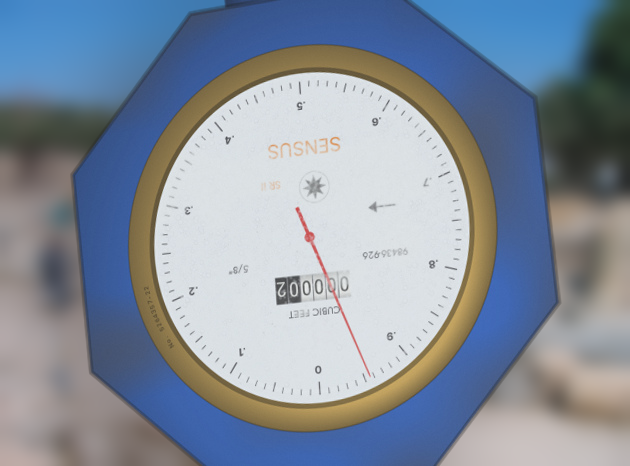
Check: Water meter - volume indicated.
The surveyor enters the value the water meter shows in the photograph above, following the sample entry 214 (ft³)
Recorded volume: 1.94 (ft³)
